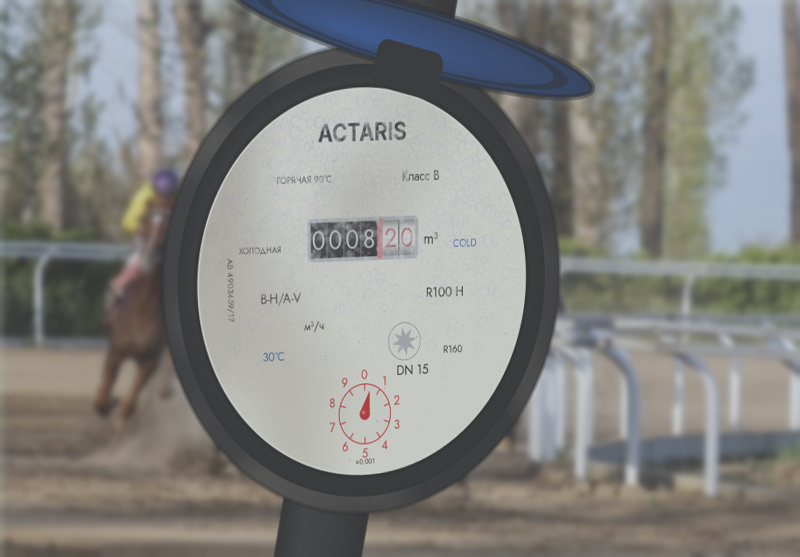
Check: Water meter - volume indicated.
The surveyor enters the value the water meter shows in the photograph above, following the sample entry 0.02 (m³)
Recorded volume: 8.200 (m³)
